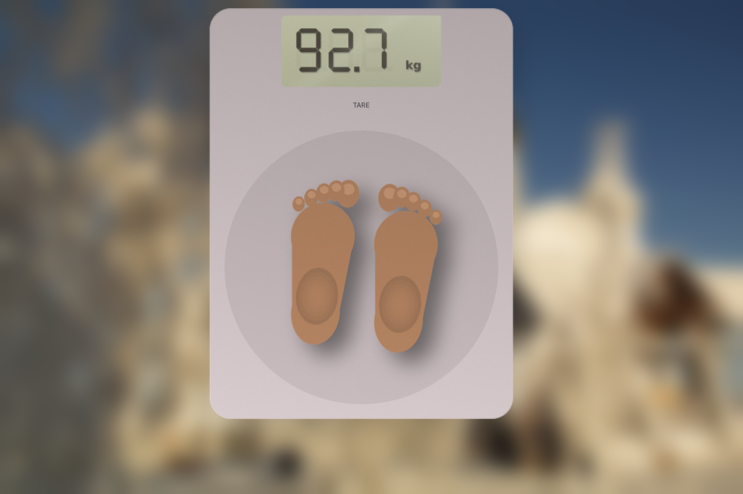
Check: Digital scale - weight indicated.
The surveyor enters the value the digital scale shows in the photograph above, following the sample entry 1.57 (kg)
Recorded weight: 92.7 (kg)
